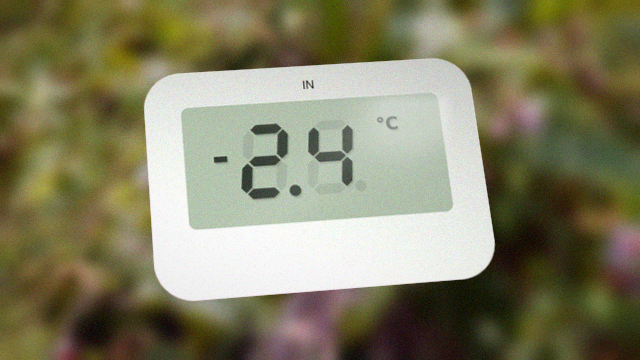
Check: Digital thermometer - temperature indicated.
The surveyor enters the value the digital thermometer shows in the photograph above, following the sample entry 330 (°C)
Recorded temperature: -2.4 (°C)
